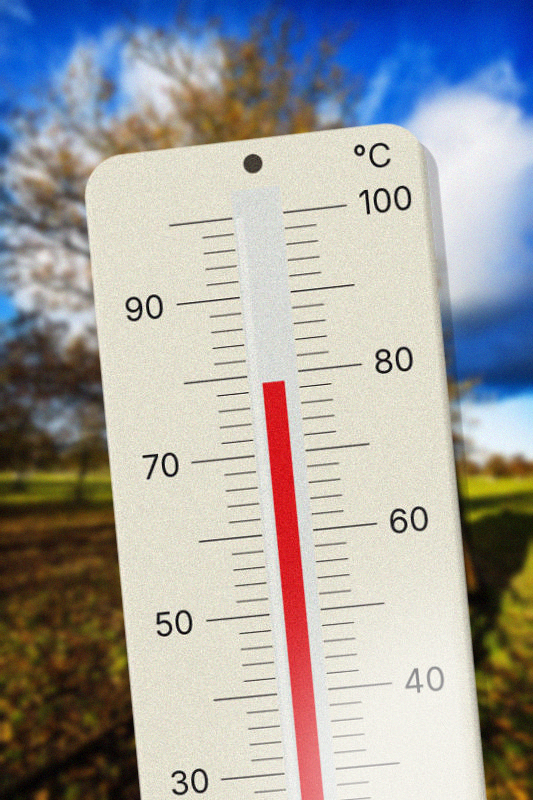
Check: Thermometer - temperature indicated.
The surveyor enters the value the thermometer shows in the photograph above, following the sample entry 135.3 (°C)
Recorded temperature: 79 (°C)
